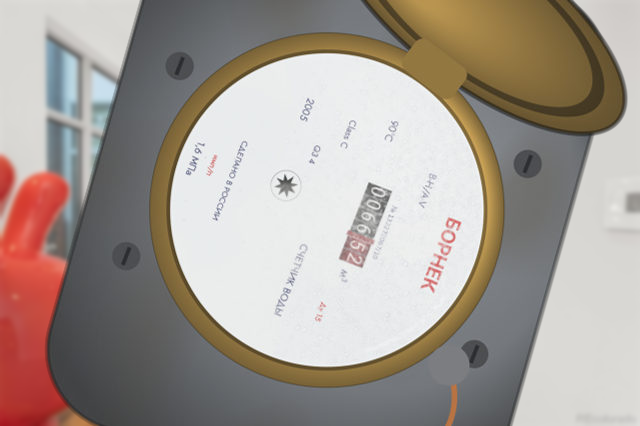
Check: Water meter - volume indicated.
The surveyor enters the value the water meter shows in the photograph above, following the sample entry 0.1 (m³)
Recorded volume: 66.52 (m³)
